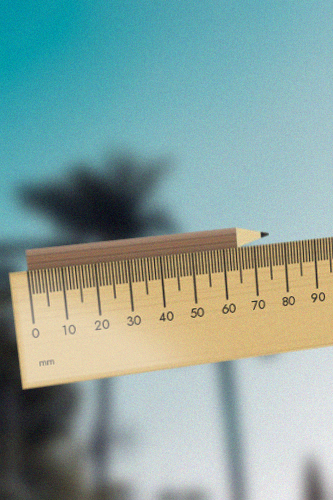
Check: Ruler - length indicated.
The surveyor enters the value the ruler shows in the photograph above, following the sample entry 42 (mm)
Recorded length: 75 (mm)
